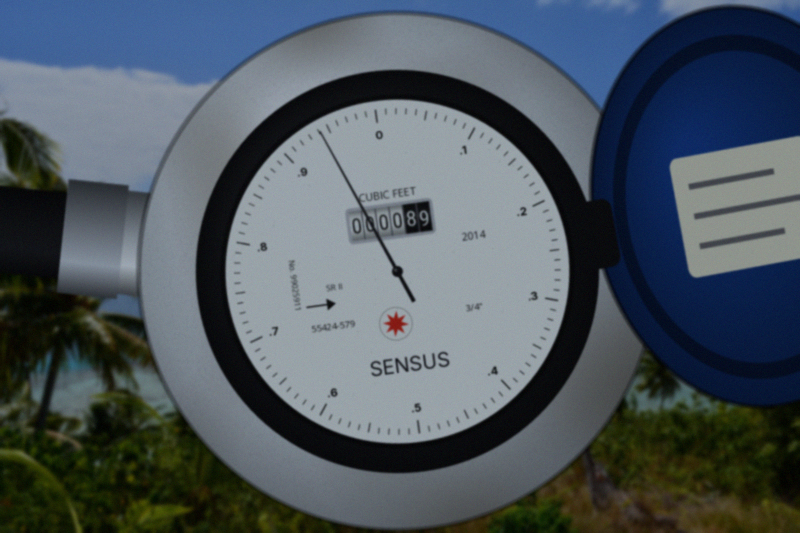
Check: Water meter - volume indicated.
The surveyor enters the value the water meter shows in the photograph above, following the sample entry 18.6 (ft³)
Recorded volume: 88.94 (ft³)
